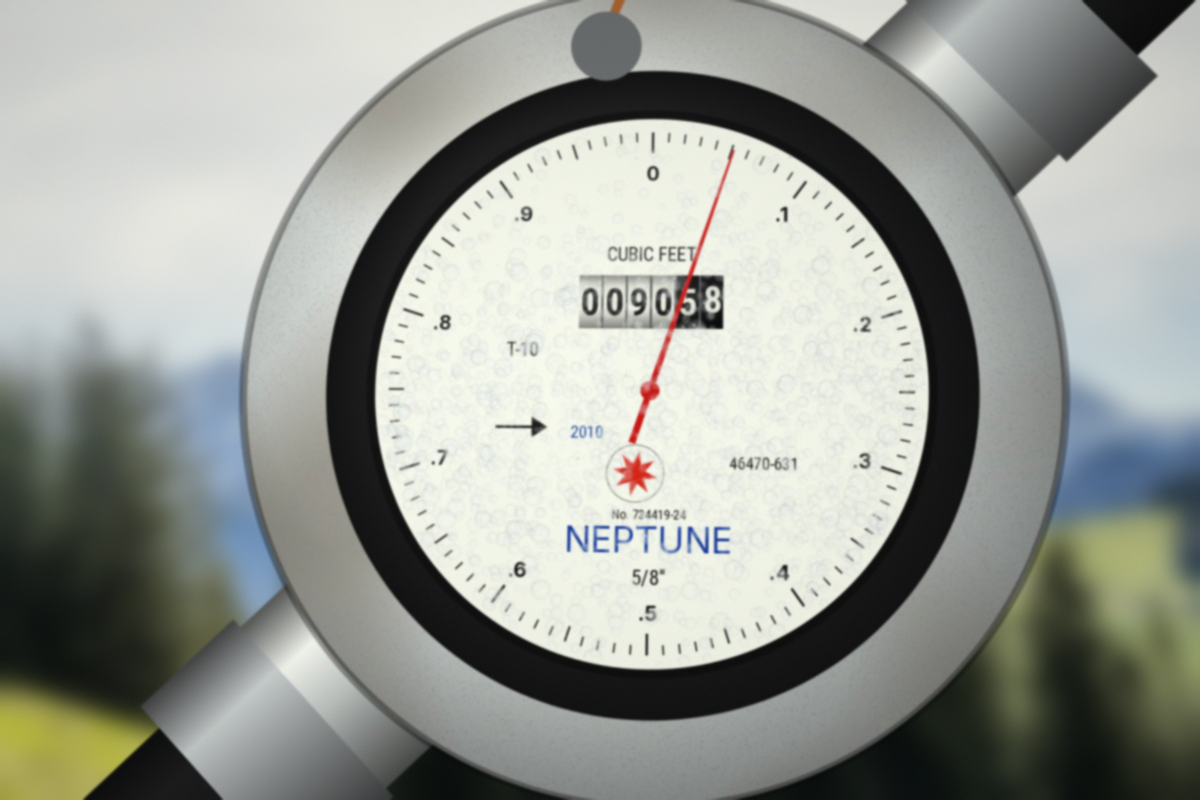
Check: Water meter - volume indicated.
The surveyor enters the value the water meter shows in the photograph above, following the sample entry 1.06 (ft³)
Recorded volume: 9058.05 (ft³)
